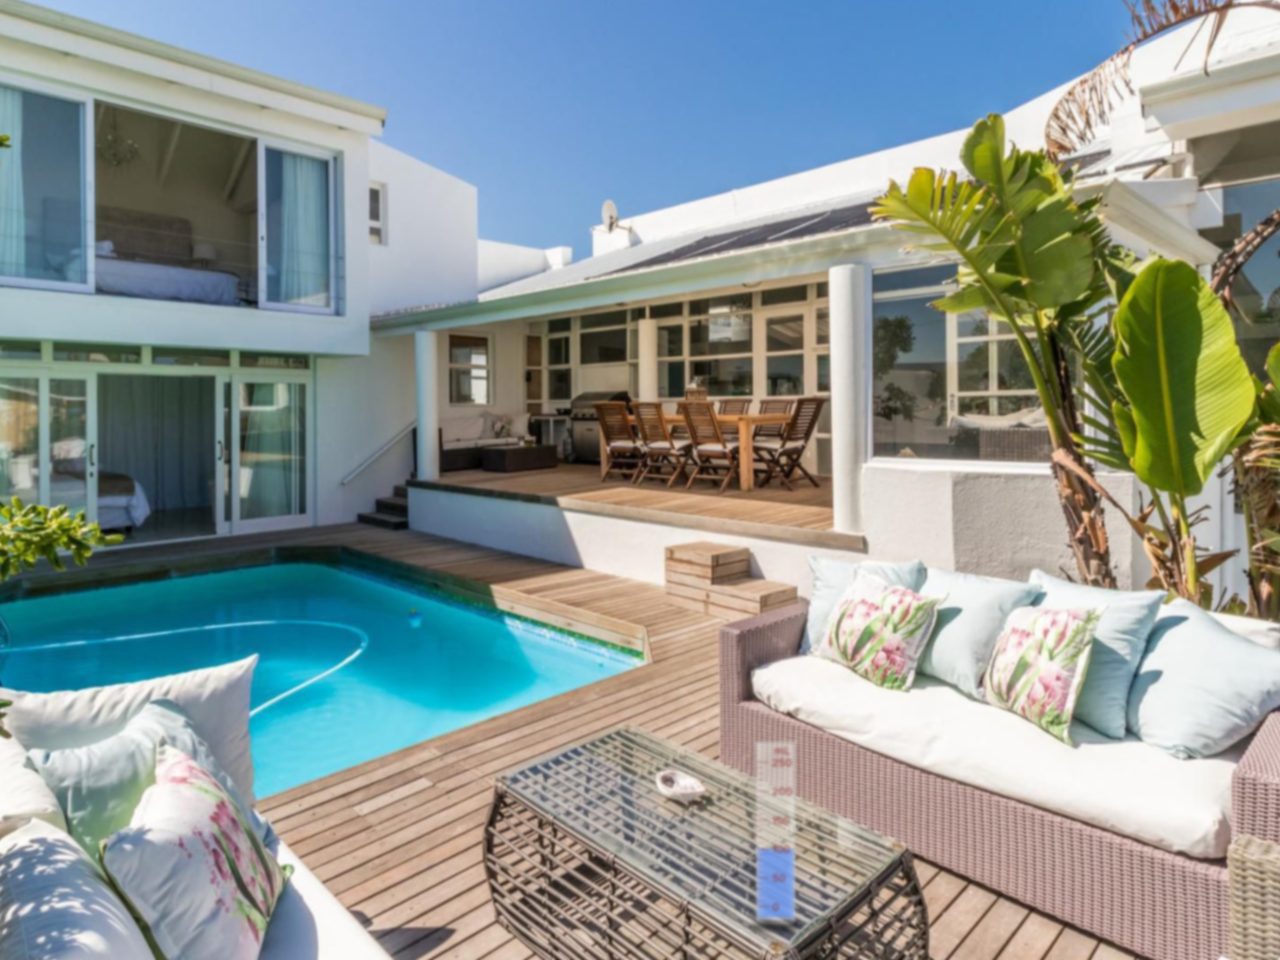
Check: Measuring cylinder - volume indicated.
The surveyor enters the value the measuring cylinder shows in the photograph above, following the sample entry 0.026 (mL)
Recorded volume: 100 (mL)
